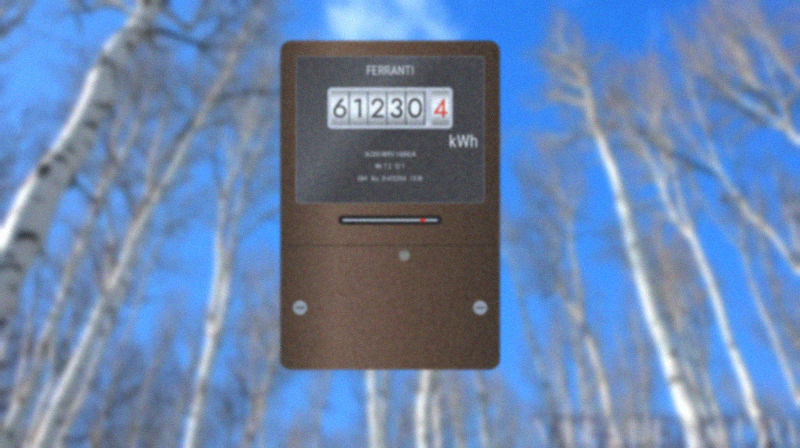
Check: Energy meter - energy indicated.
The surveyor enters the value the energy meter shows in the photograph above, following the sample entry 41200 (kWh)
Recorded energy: 61230.4 (kWh)
